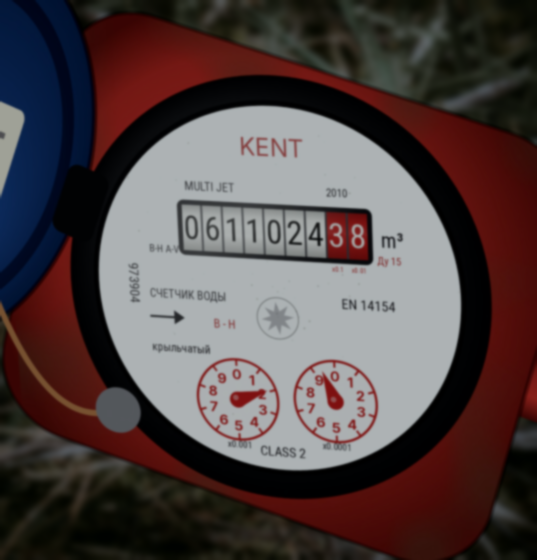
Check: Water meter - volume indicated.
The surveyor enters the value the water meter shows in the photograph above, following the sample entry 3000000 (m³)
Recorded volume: 611024.3819 (m³)
